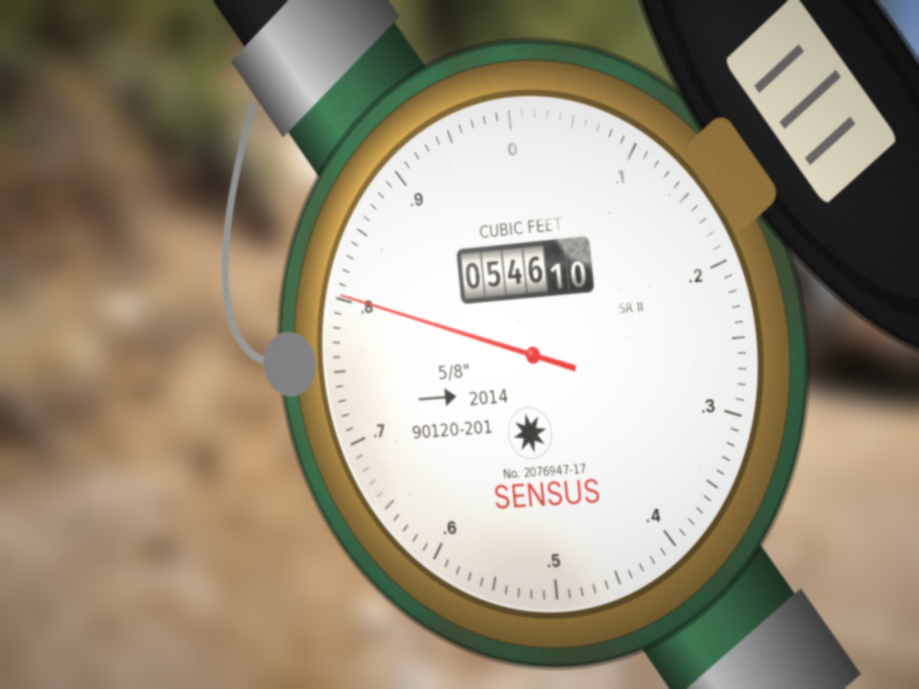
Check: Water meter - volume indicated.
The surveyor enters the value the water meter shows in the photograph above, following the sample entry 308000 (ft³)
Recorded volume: 54609.80 (ft³)
